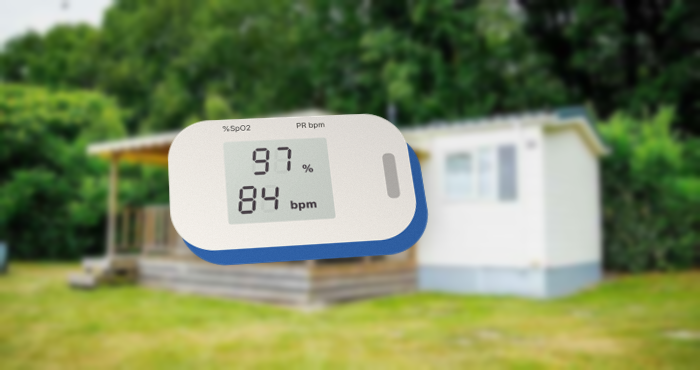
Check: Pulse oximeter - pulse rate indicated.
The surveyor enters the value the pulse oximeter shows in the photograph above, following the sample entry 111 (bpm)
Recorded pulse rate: 84 (bpm)
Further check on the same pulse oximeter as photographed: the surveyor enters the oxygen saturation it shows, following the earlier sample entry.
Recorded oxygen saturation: 97 (%)
